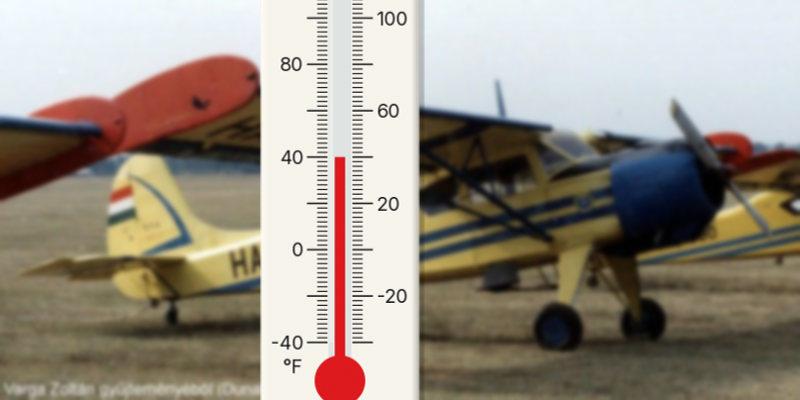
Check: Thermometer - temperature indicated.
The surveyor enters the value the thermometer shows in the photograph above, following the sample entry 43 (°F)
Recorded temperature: 40 (°F)
